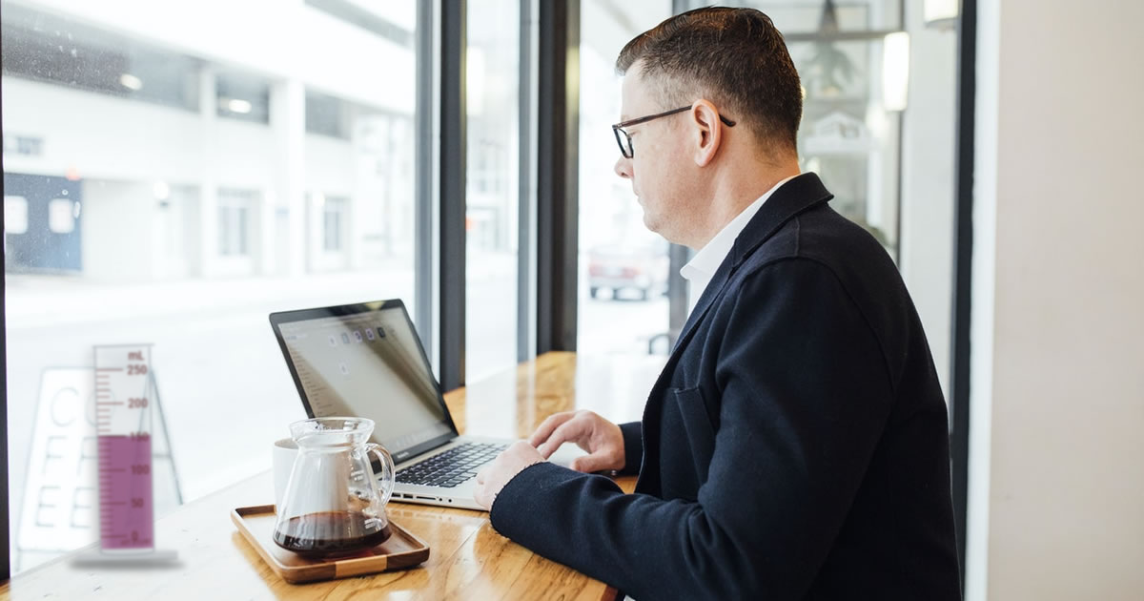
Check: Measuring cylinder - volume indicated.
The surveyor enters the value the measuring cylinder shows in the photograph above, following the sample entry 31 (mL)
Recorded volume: 150 (mL)
